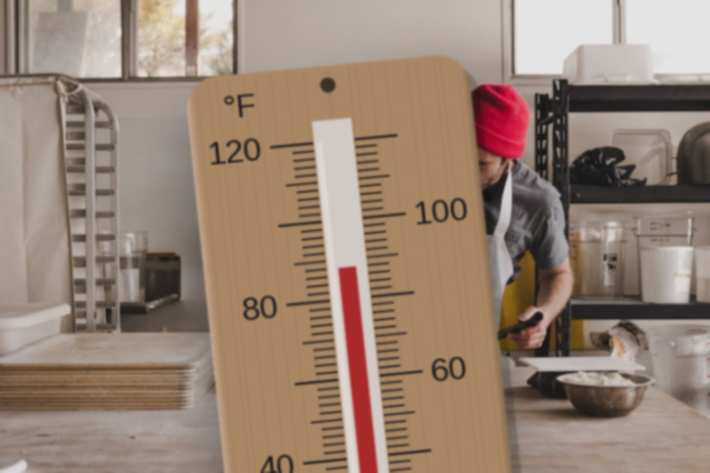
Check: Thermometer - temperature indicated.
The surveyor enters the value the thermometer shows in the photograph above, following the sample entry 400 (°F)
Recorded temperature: 88 (°F)
